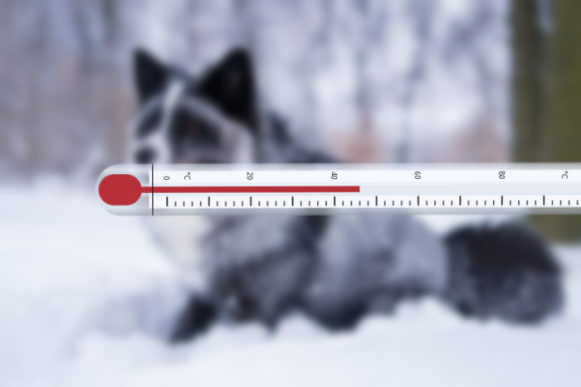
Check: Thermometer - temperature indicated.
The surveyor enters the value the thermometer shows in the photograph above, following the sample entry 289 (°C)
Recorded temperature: 46 (°C)
